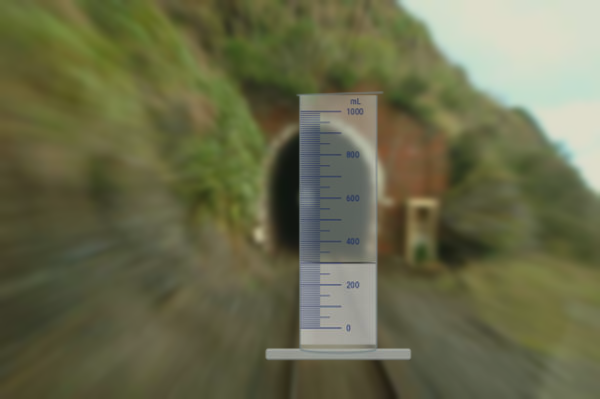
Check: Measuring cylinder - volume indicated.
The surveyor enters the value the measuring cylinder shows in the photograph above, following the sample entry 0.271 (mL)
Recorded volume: 300 (mL)
